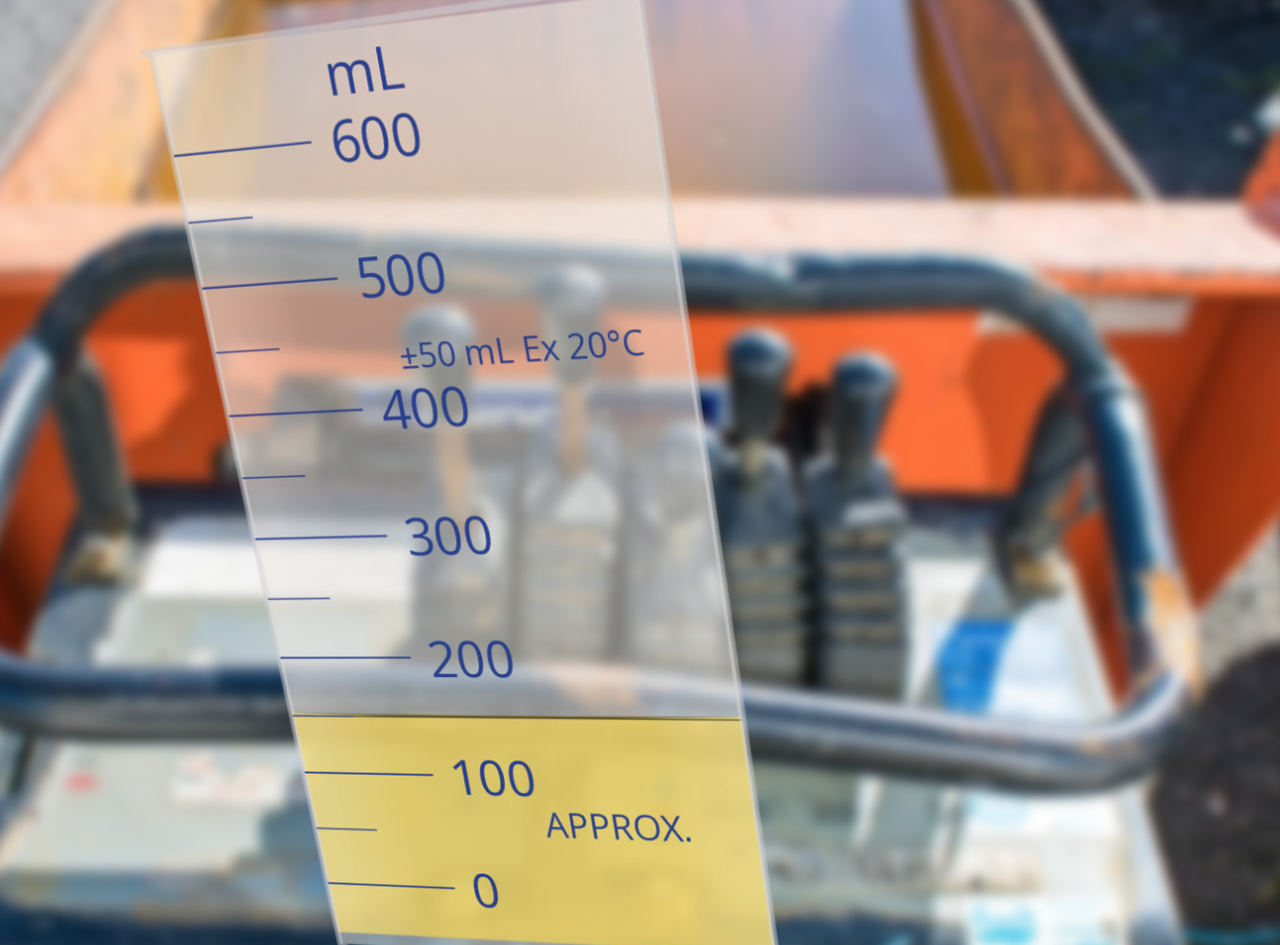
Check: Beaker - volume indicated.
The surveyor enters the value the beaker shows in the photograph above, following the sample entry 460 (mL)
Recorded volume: 150 (mL)
